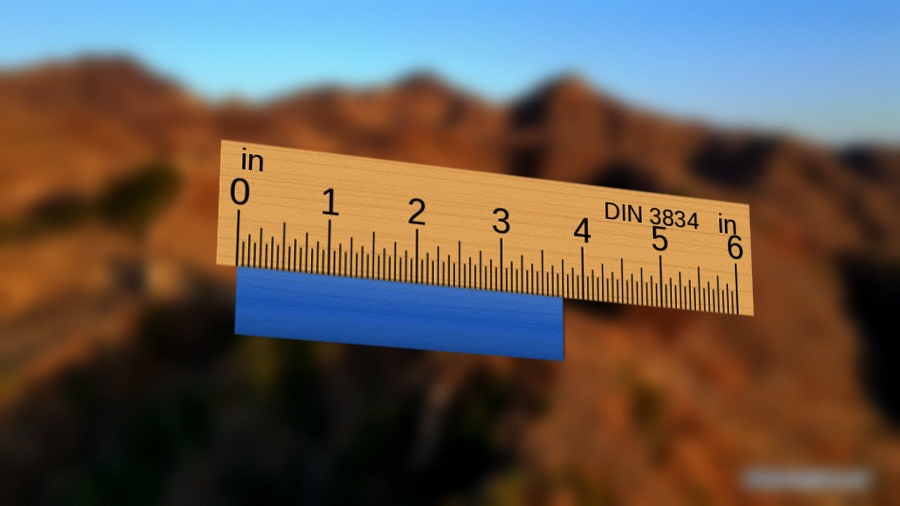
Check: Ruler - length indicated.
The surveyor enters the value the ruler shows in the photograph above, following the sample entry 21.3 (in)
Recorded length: 3.75 (in)
